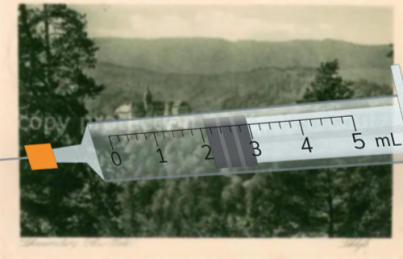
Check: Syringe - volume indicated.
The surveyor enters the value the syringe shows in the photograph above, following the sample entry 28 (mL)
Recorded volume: 2.1 (mL)
